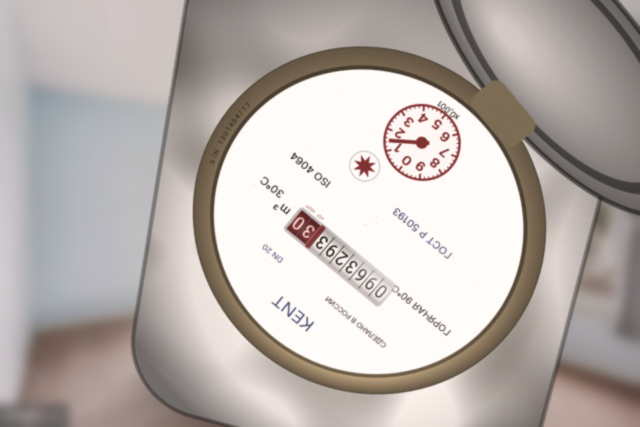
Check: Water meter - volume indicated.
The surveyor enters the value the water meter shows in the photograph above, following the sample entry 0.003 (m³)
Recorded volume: 963293.301 (m³)
